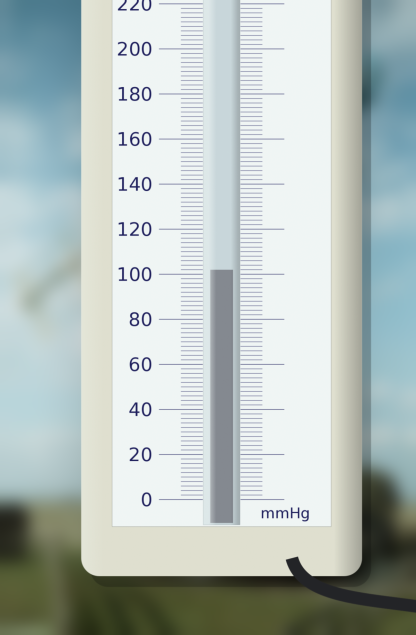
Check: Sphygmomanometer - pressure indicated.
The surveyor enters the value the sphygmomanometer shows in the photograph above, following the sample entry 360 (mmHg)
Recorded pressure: 102 (mmHg)
